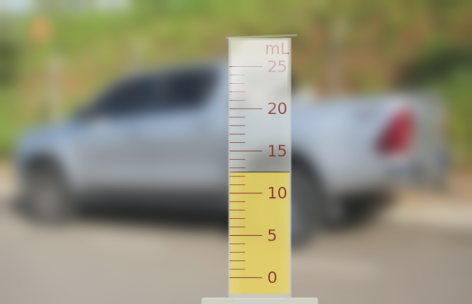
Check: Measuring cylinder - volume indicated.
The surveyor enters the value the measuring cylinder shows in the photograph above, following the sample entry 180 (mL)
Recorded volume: 12.5 (mL)
